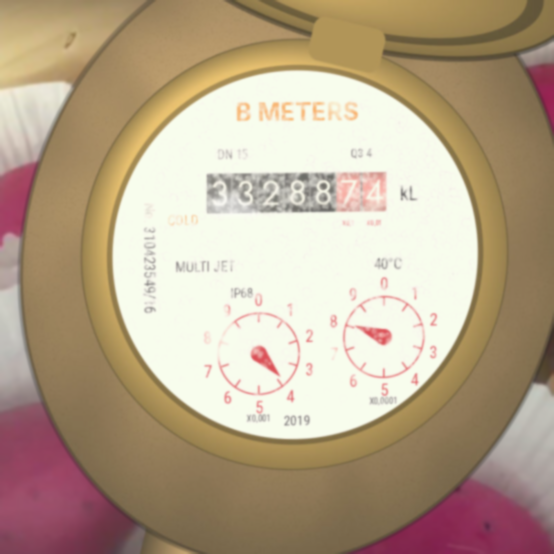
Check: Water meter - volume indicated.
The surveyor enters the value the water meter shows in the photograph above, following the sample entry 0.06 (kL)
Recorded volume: 33288.7438 (kL)
